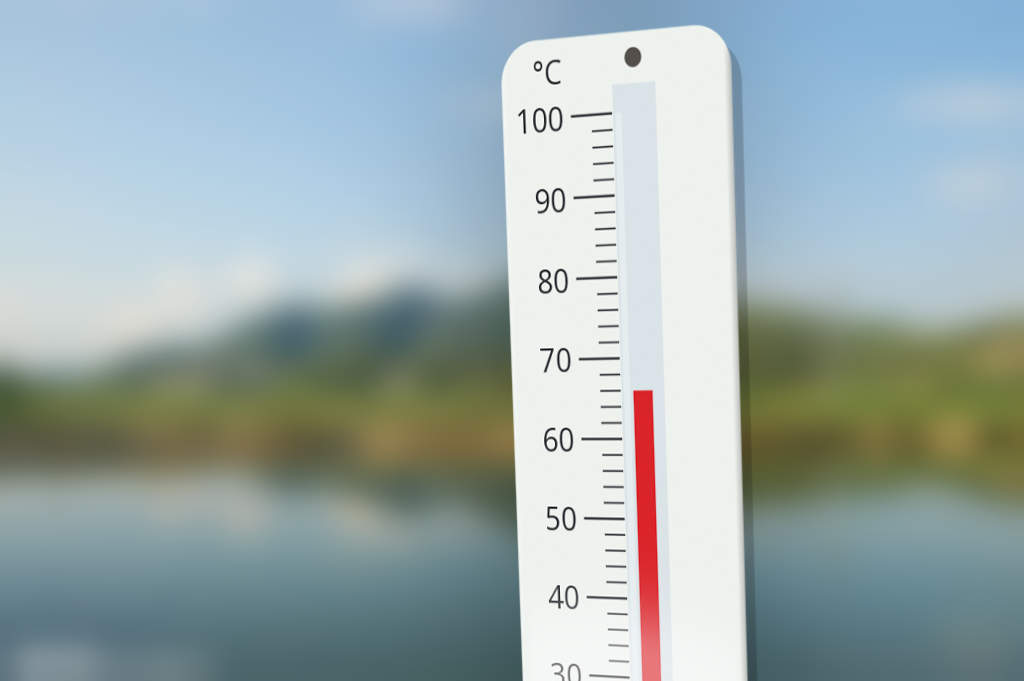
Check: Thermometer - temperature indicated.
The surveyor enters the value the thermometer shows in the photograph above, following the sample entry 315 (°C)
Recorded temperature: 66 (°C)
